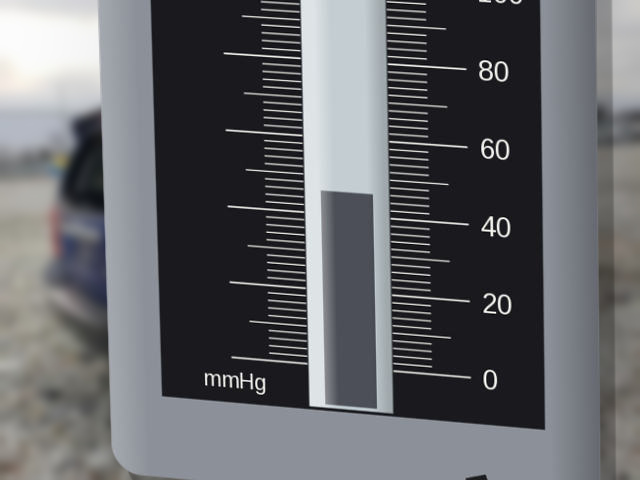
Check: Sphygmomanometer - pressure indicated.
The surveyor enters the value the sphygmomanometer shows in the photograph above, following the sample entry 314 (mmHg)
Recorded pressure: 46 (mmHg)
